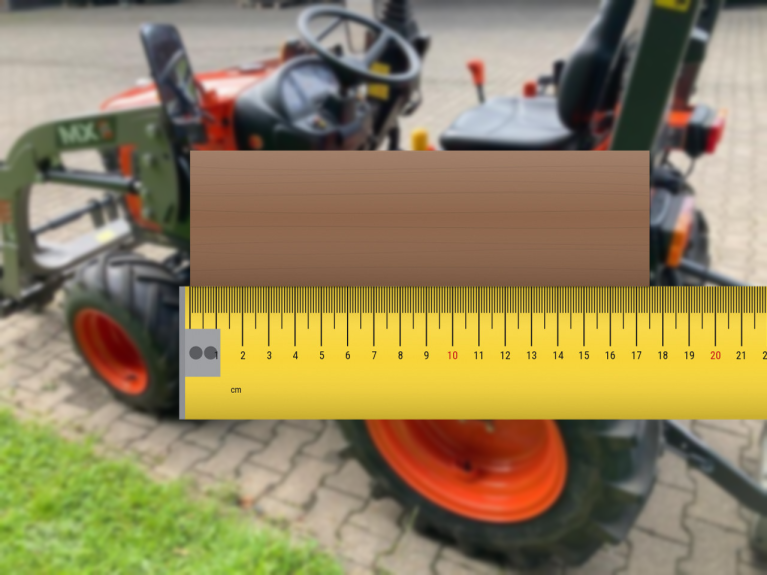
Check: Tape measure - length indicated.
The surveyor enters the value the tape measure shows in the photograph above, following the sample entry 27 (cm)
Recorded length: 17.5 (cm)
